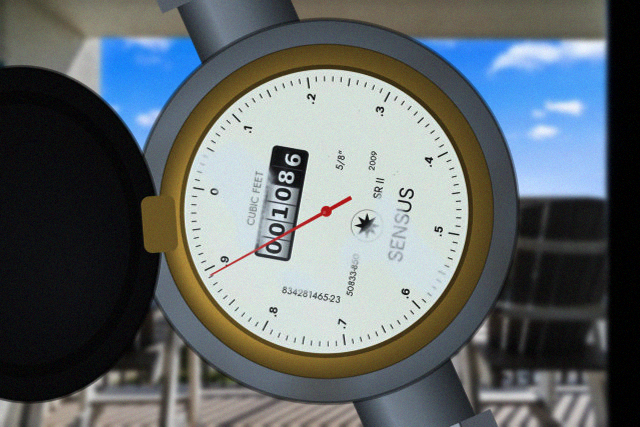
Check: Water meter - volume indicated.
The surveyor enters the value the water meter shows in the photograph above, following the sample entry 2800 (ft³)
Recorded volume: 1085.89 (ft³)
